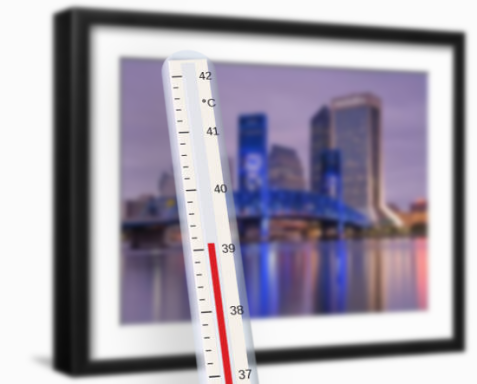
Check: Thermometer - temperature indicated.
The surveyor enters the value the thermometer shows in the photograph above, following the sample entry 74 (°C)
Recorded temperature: 39.1 (°C)
